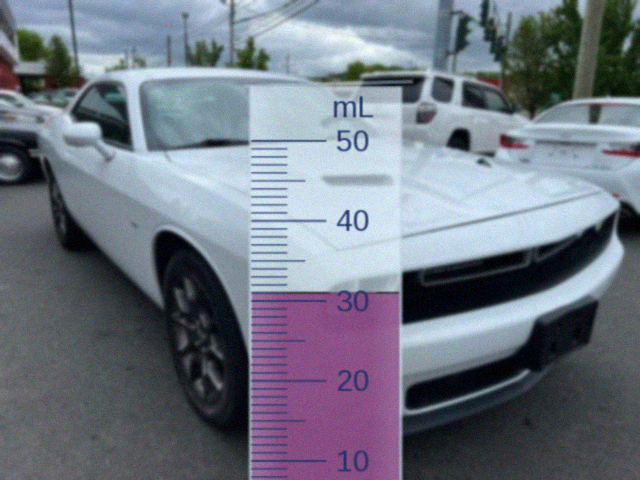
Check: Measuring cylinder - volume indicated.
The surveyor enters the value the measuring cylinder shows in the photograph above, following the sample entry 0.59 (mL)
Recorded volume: 31 (mL)
